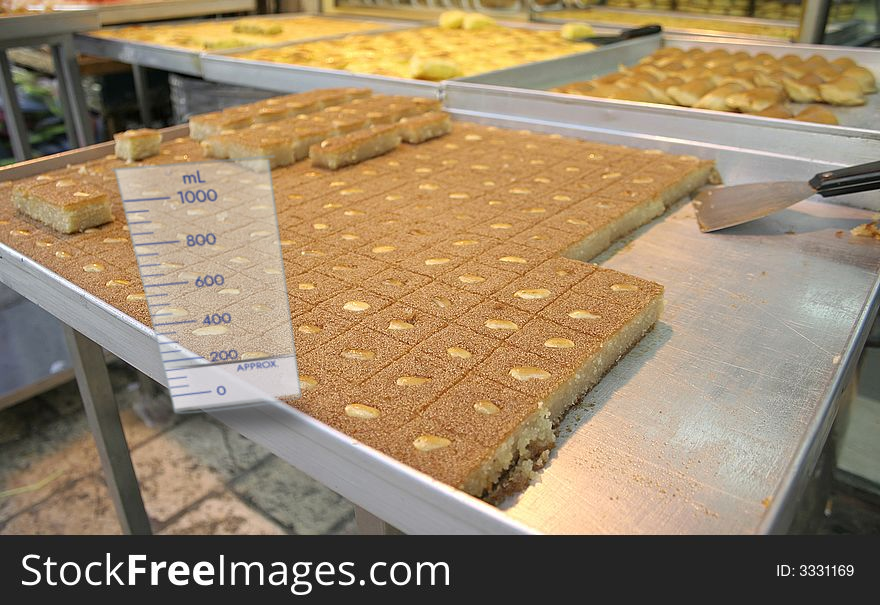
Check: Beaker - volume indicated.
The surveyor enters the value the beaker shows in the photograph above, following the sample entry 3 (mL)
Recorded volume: 150 (mL)
